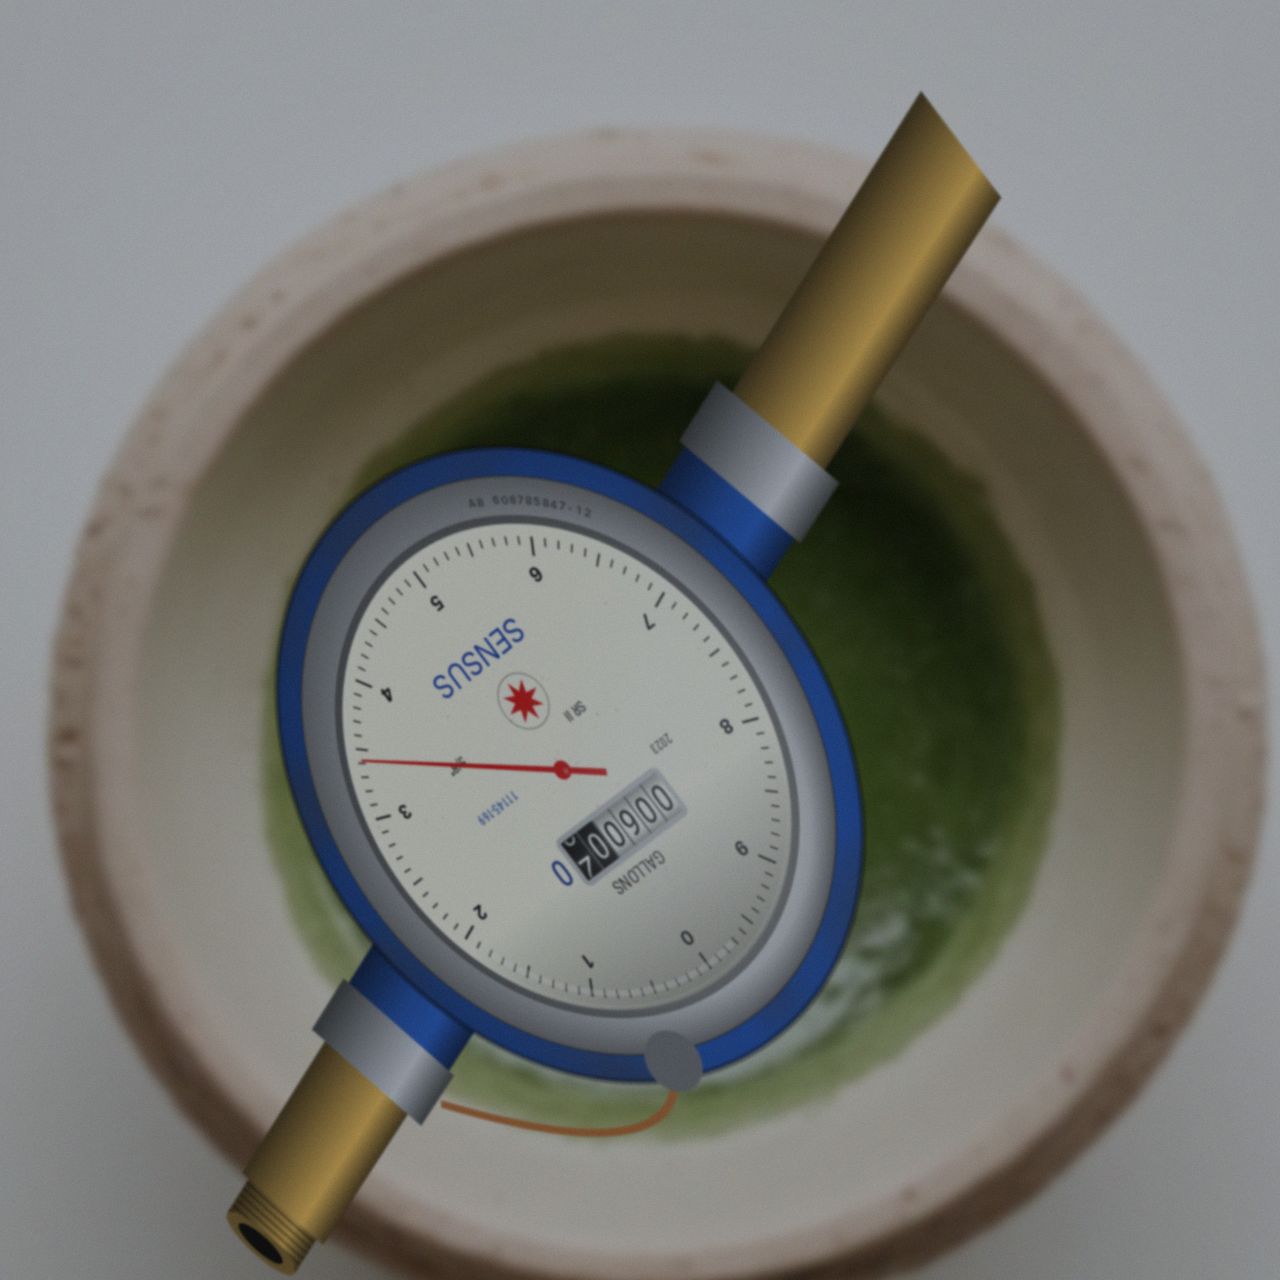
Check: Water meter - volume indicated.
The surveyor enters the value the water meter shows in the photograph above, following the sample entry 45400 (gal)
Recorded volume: 60023.4 (gal)
